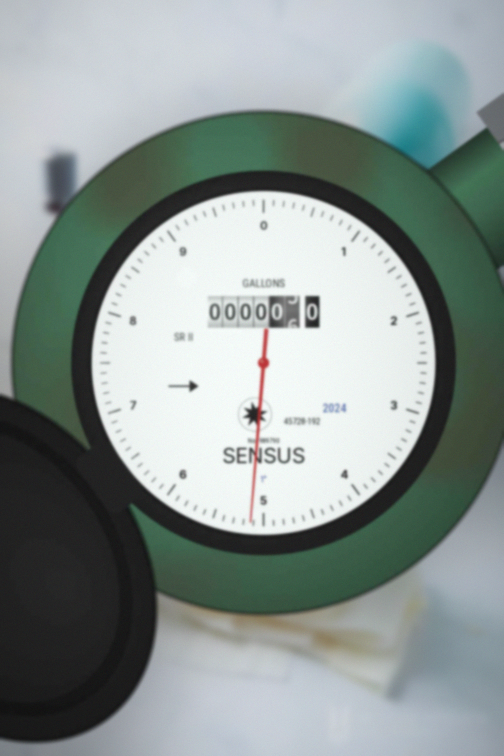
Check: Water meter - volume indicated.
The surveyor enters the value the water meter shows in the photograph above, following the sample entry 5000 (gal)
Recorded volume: 55.1 (gal)
